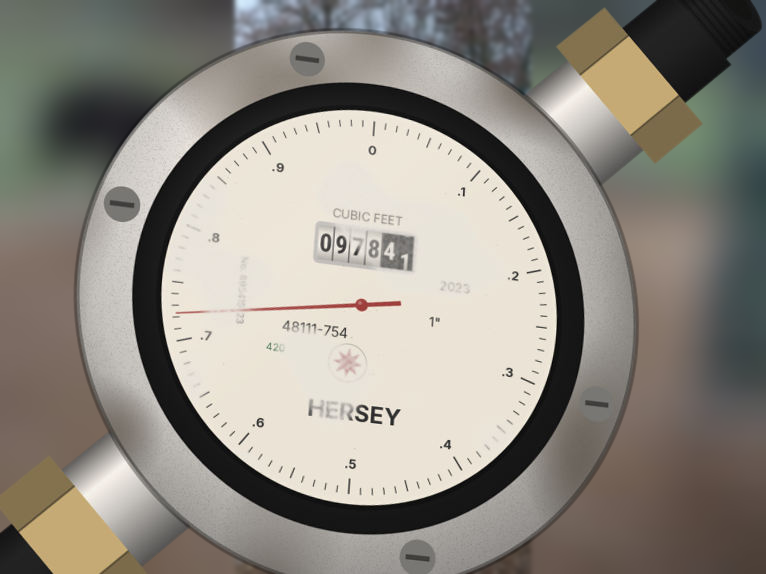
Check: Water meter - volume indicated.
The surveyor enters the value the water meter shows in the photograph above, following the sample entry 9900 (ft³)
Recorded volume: 97840.72 (ft³)
